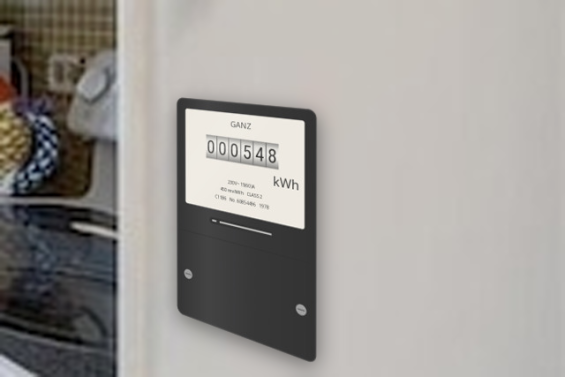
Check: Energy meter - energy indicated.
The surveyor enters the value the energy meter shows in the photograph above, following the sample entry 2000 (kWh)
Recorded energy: 548 (kWh)
